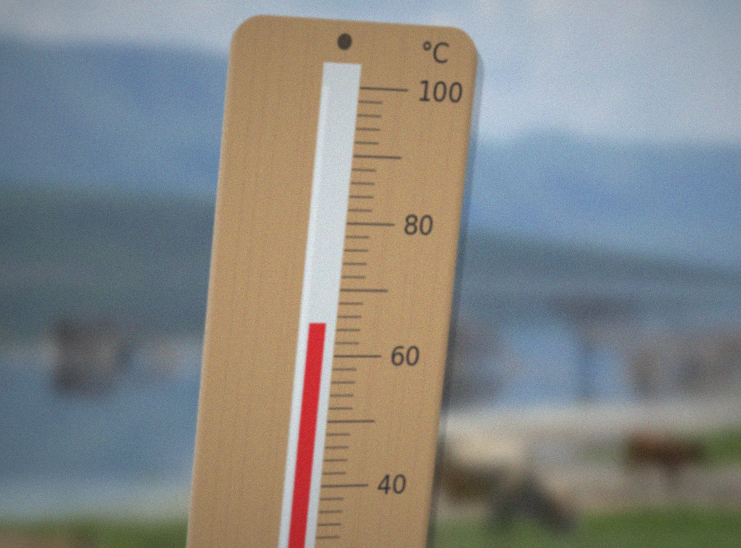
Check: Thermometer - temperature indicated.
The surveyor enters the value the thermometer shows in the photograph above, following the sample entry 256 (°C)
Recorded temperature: 65 (°C)
